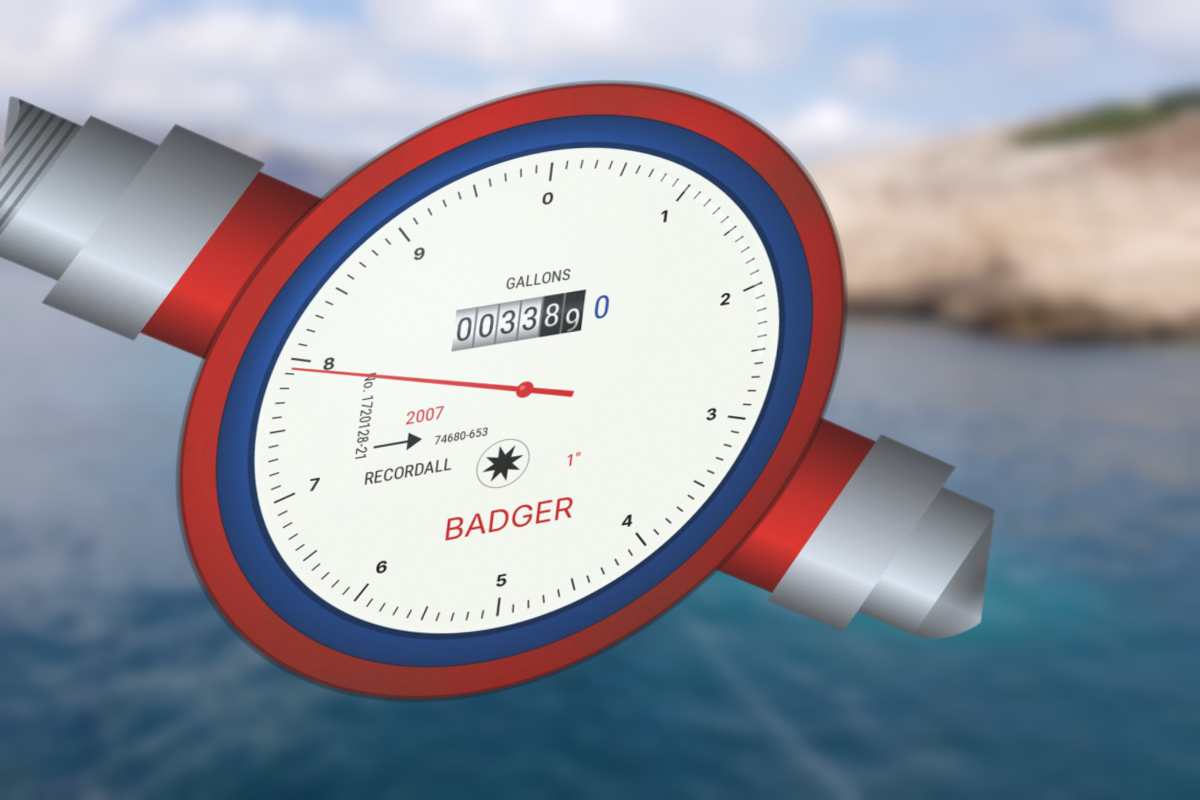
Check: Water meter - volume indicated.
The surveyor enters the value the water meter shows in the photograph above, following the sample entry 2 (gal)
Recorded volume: 33887.9 (gal)
